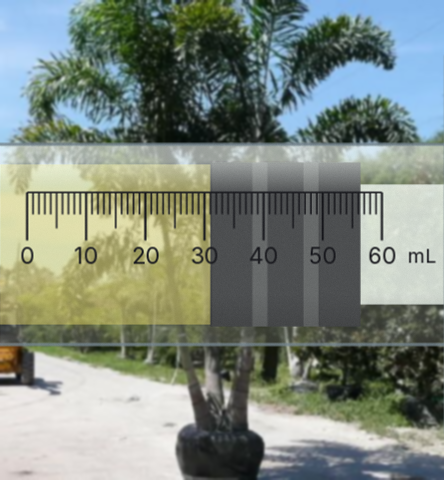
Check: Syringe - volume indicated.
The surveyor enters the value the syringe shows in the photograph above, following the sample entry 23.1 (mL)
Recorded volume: 31 (mL)
